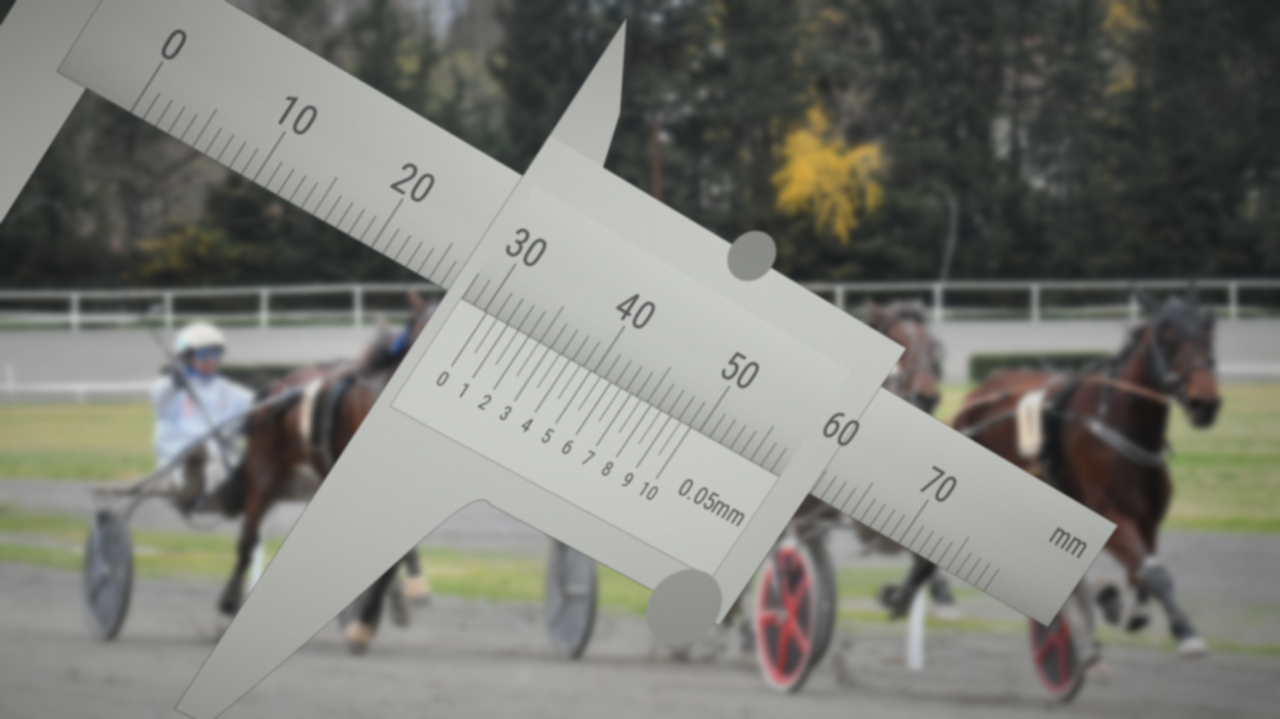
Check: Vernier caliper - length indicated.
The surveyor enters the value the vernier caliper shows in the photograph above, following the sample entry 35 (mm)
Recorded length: 30.2 (mm)
